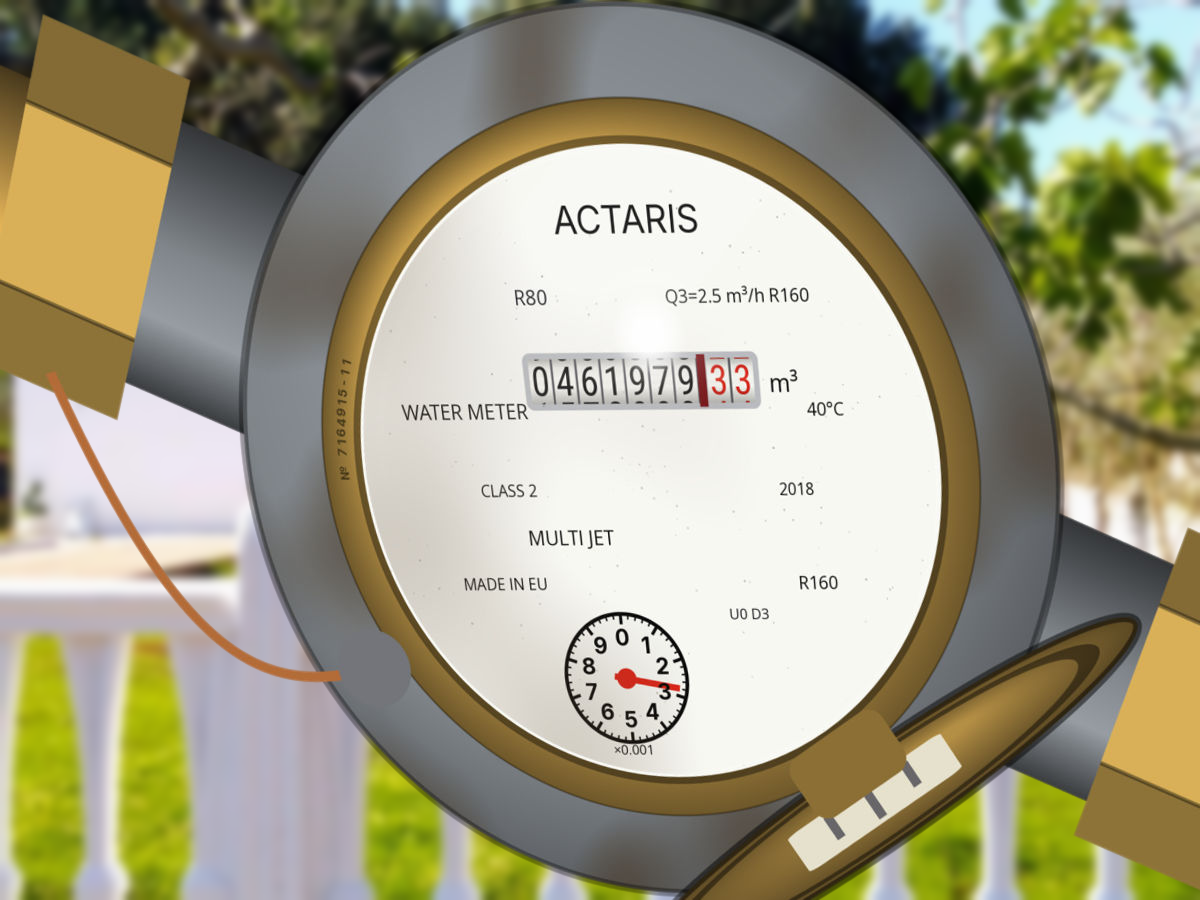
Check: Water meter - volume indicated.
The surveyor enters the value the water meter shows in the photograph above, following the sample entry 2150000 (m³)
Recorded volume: 461979.332 (m³)
